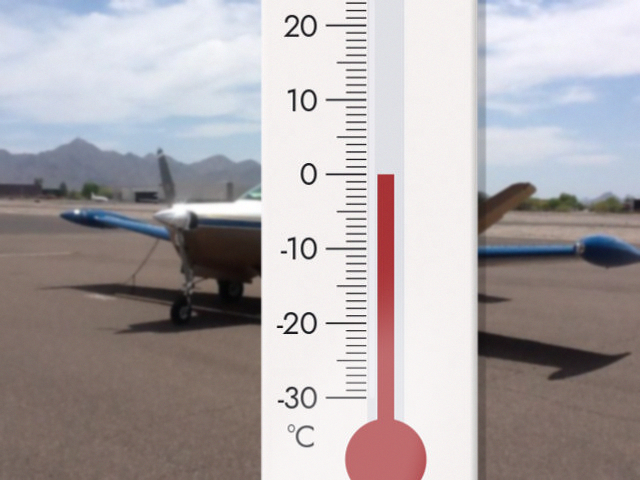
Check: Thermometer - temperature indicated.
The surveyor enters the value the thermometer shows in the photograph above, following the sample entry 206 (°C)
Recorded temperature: 0 (°C)
